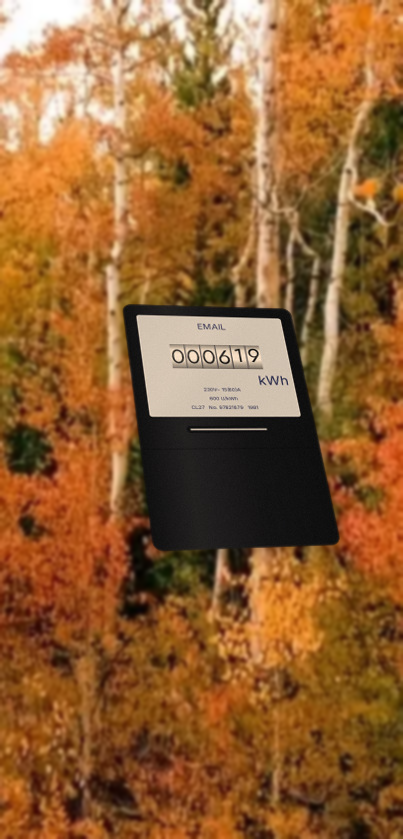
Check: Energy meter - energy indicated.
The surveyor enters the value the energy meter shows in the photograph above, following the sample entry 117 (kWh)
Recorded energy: 619 (kWh)
